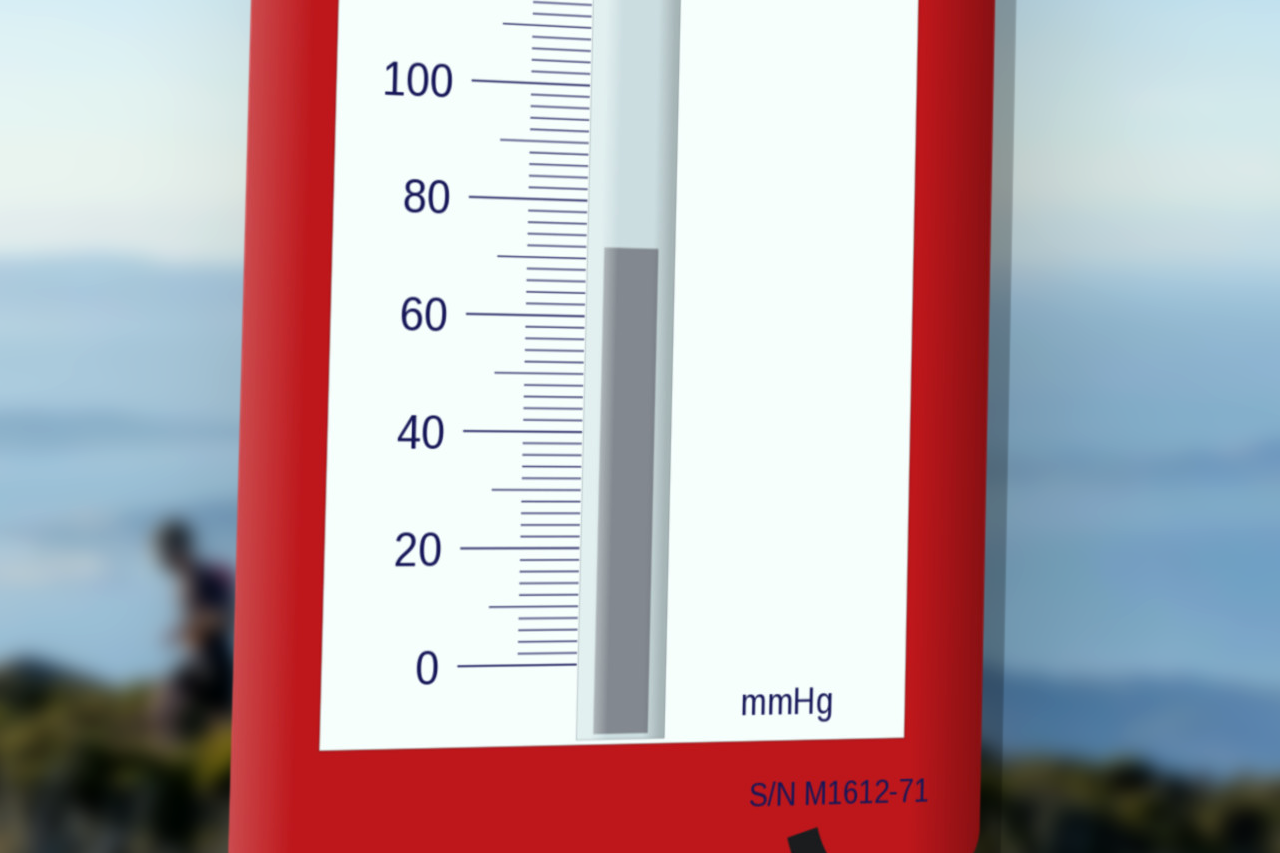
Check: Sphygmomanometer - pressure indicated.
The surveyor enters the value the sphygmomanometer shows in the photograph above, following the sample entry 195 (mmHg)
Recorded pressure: 72 (mmHg)
